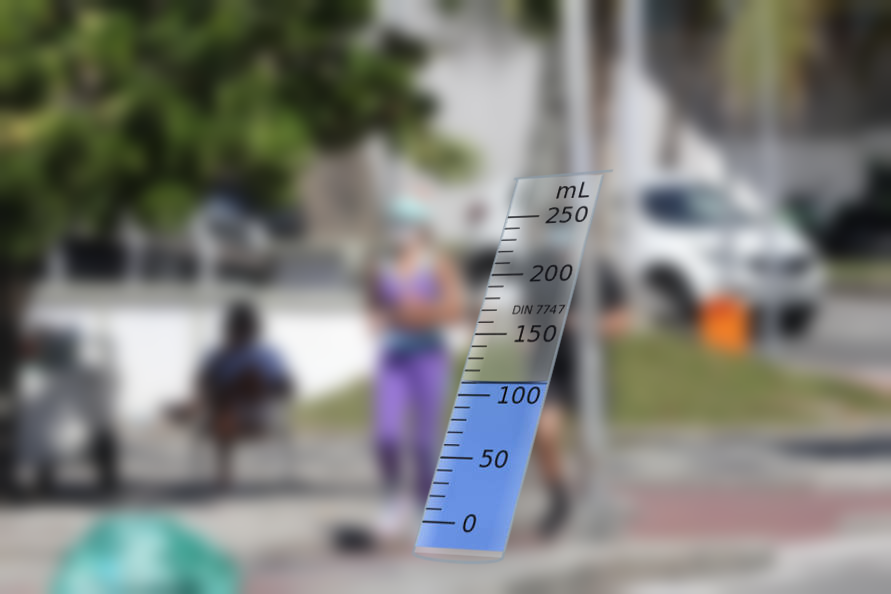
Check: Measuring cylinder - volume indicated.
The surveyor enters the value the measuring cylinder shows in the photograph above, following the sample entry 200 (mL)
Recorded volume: 110 (mL)
